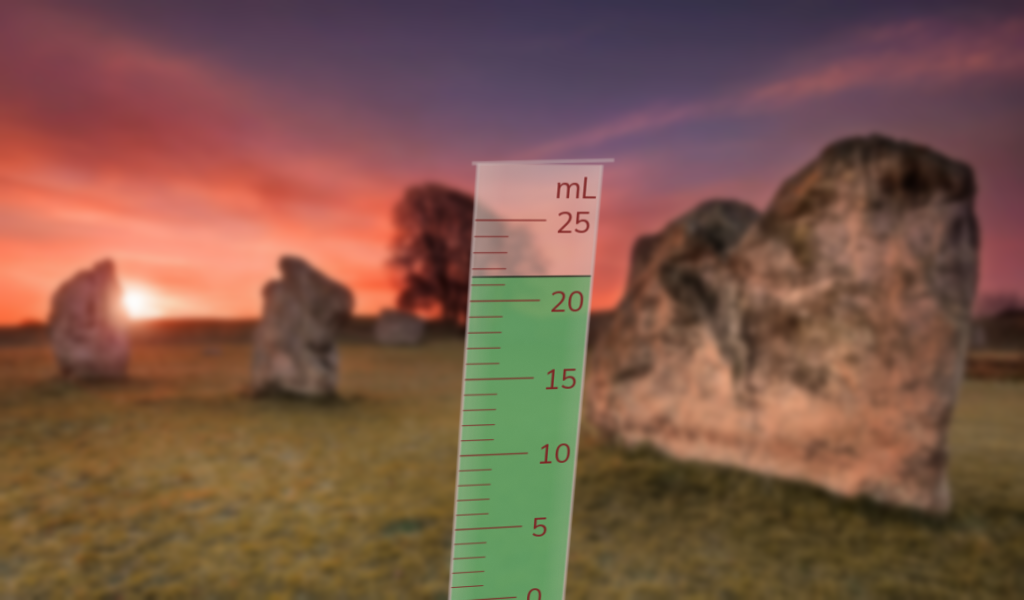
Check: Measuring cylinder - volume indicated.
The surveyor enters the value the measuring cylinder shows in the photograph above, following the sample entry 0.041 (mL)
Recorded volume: 21.5 (mL)
